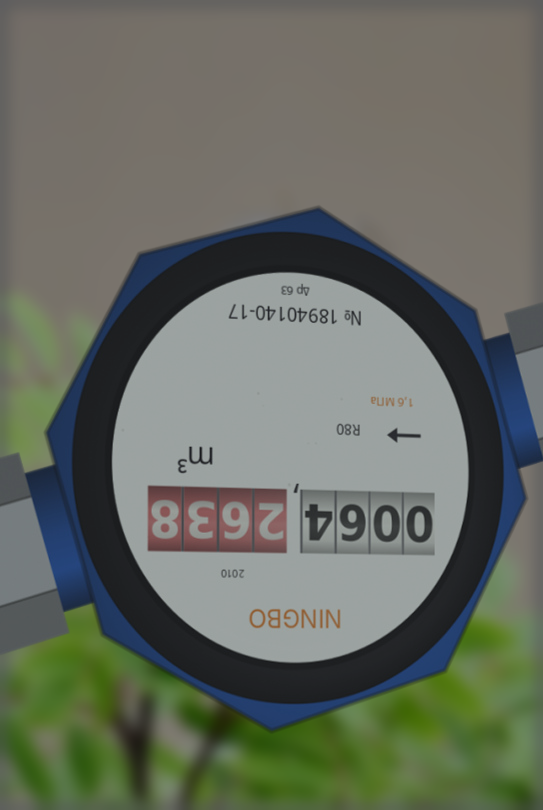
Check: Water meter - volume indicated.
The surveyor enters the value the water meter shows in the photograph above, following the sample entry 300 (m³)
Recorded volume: 64.2638 (m³)
